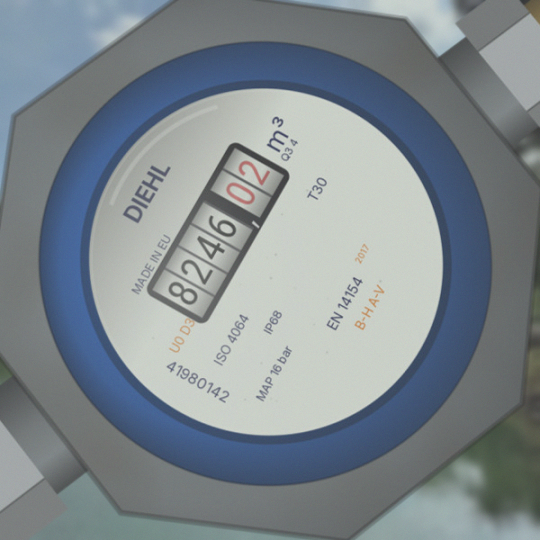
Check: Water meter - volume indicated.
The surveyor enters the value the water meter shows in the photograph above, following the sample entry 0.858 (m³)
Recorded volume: 8246.02 (m³)
